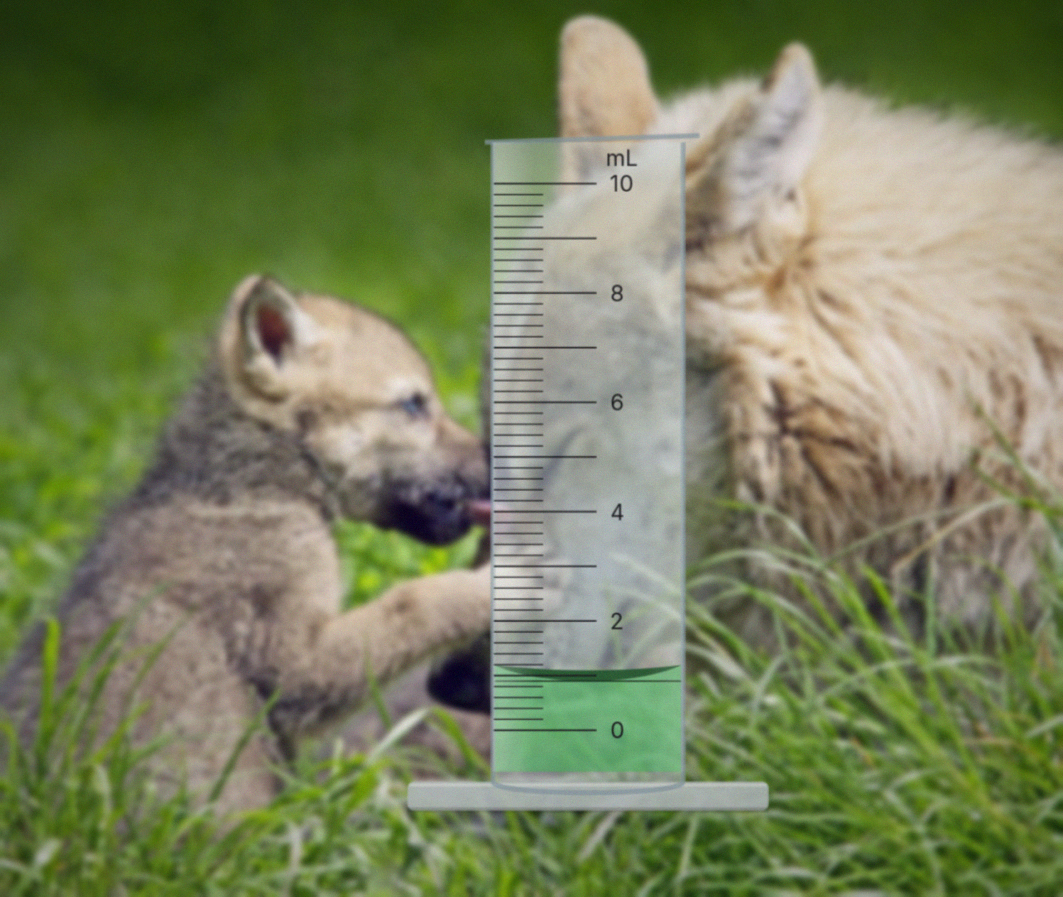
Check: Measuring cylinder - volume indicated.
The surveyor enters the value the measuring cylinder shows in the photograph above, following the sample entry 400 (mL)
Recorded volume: 0.9 (mL)
